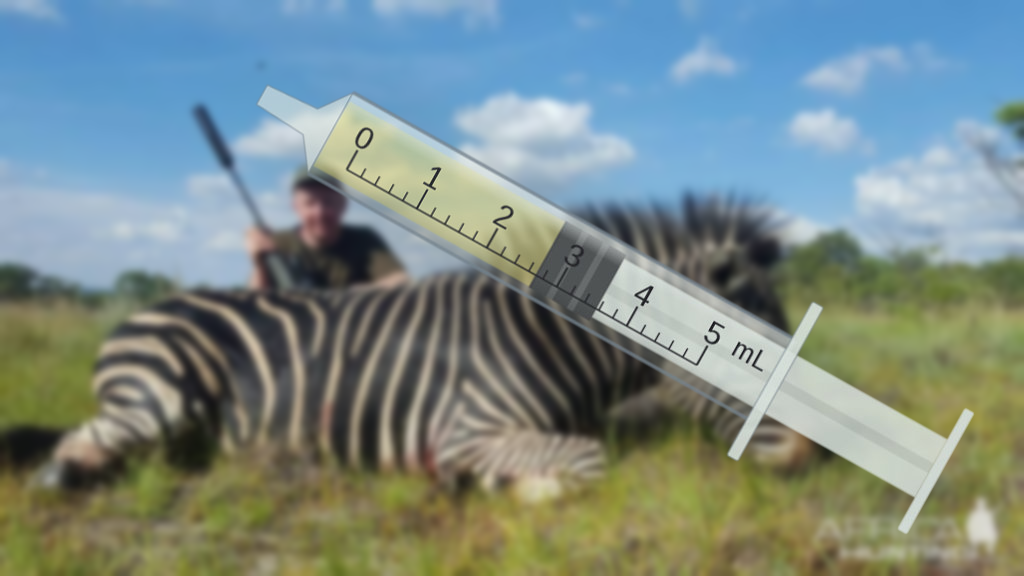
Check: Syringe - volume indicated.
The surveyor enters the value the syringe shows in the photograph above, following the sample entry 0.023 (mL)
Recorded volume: 2.7 (mL)
